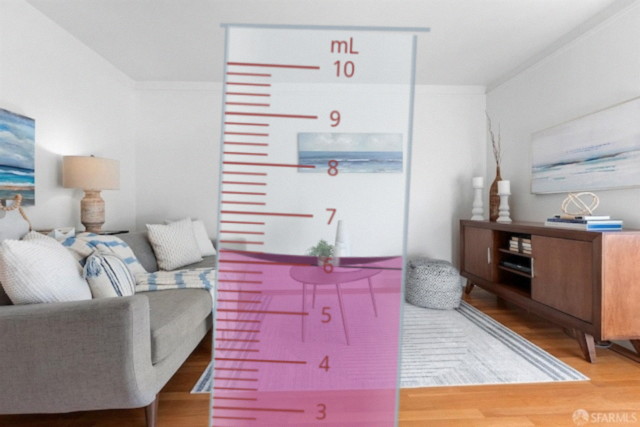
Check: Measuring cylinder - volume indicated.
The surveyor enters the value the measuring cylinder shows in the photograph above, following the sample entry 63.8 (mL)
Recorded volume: 6 (mL)
